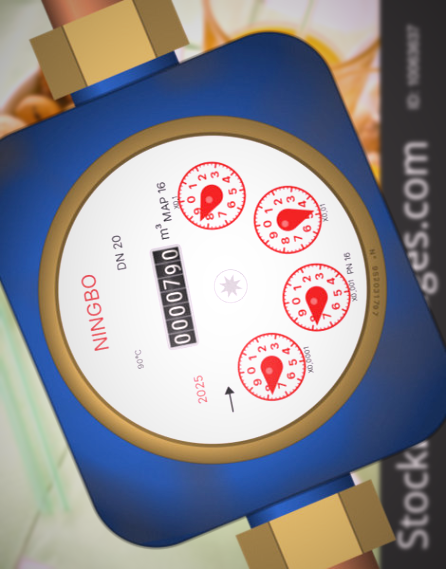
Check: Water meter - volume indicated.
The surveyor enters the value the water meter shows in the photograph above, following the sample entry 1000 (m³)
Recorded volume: 789.8477 (m³)
